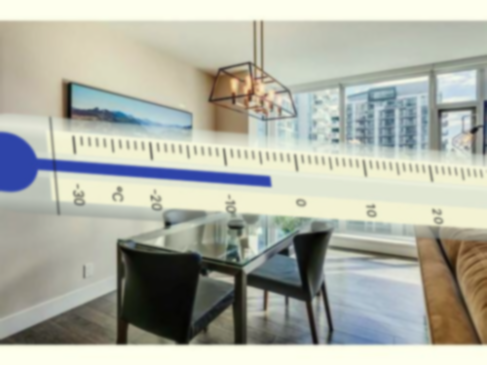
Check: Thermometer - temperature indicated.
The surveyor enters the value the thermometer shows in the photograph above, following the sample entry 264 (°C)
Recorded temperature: -4 (°C)
